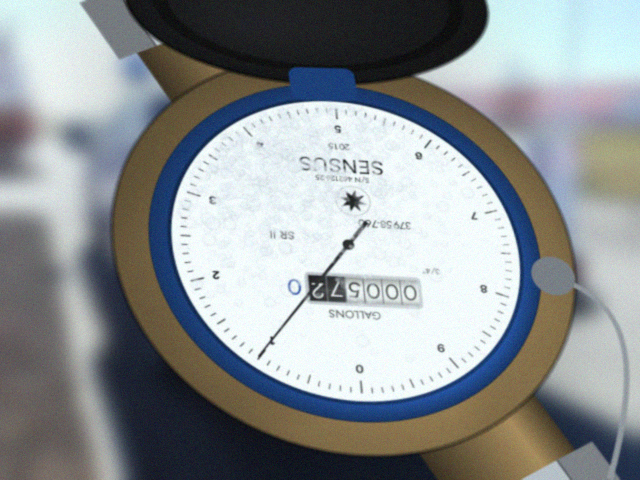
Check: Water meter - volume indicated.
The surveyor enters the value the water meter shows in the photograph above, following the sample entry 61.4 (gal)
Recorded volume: 5721.0 (gal)
